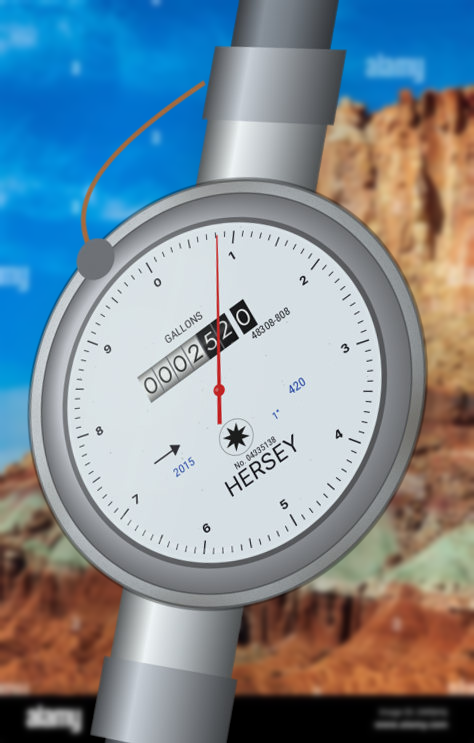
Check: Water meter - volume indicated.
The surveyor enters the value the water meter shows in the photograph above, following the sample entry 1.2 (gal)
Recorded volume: 2520.8 (gal)
